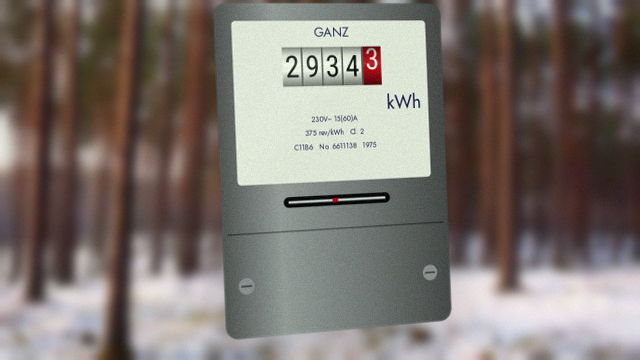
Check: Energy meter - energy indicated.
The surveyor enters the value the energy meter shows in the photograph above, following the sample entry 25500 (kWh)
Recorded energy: 2934.3 (kWh)
